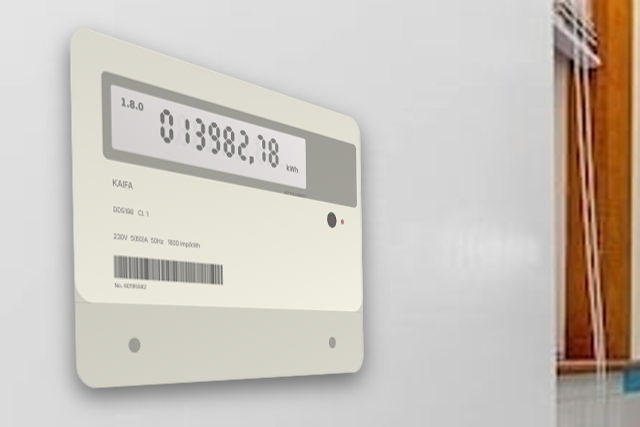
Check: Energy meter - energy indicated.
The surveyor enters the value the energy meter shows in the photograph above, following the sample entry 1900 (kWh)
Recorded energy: 13982.78 (kWh)
